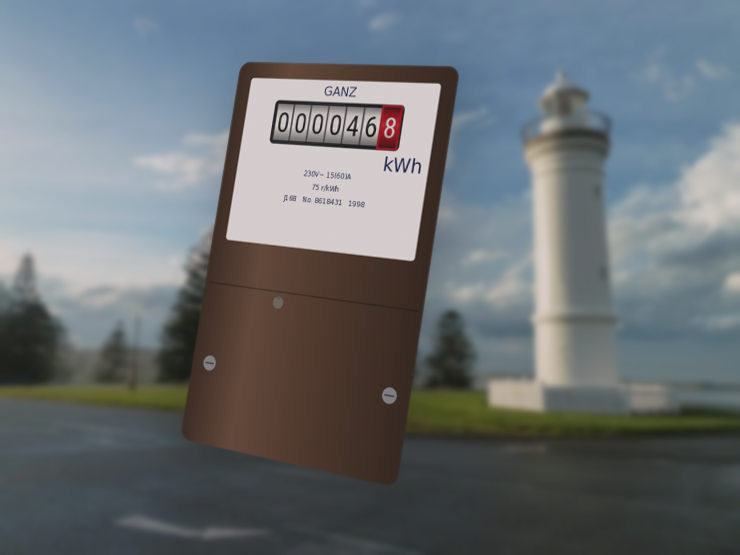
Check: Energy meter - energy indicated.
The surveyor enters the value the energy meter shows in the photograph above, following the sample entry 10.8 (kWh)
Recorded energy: 46.8 (kWh)
